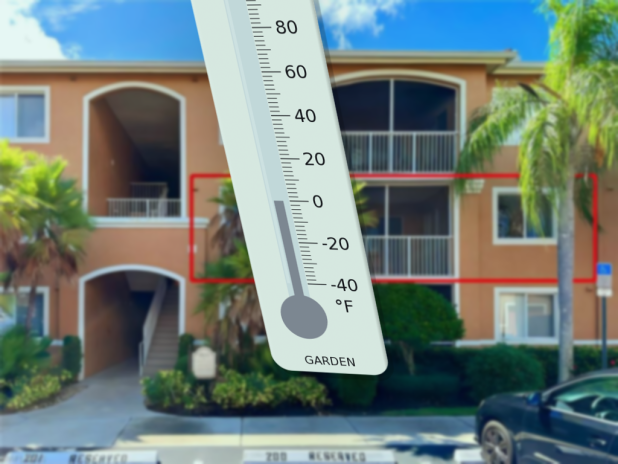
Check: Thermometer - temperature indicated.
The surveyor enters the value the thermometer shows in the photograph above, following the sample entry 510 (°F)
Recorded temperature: 0 (°F)
